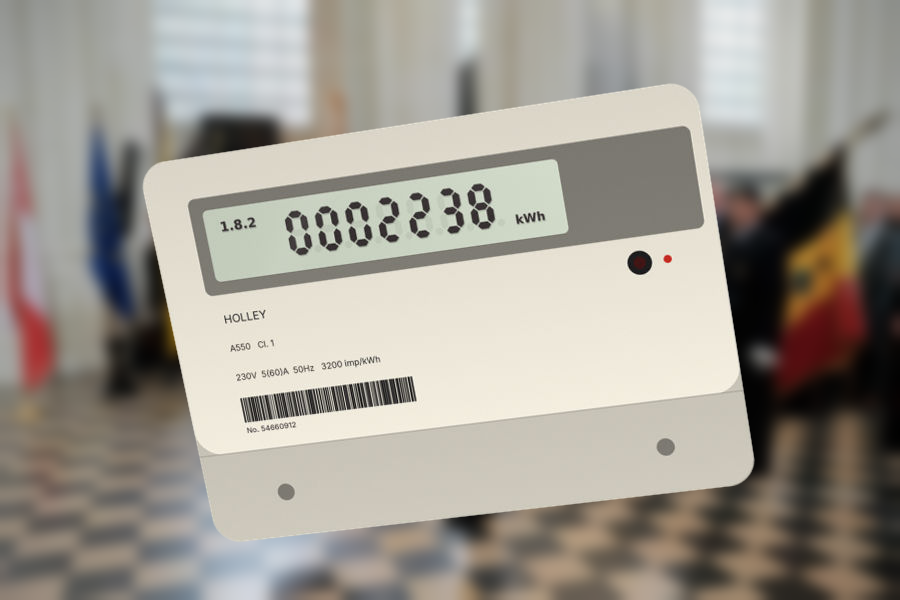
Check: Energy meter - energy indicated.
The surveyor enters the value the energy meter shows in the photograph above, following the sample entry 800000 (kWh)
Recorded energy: 2238 (kWh)
